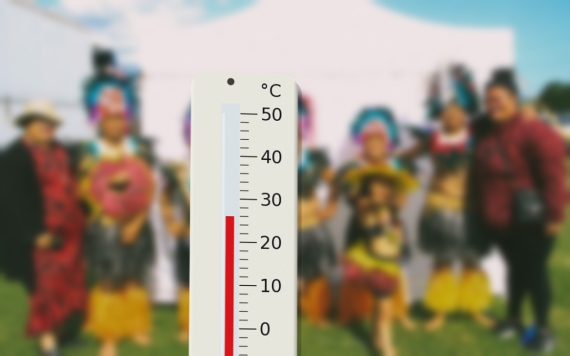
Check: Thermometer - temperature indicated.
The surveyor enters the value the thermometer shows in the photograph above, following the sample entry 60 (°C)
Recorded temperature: 26 (°C)
